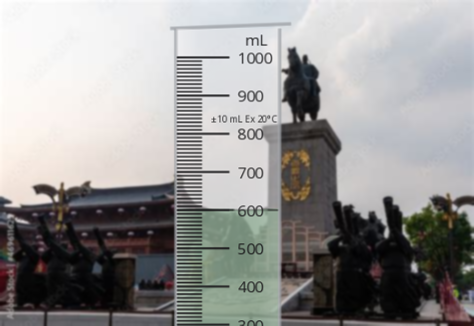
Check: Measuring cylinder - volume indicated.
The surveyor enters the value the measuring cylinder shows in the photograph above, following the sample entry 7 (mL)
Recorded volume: 600 (mL)
